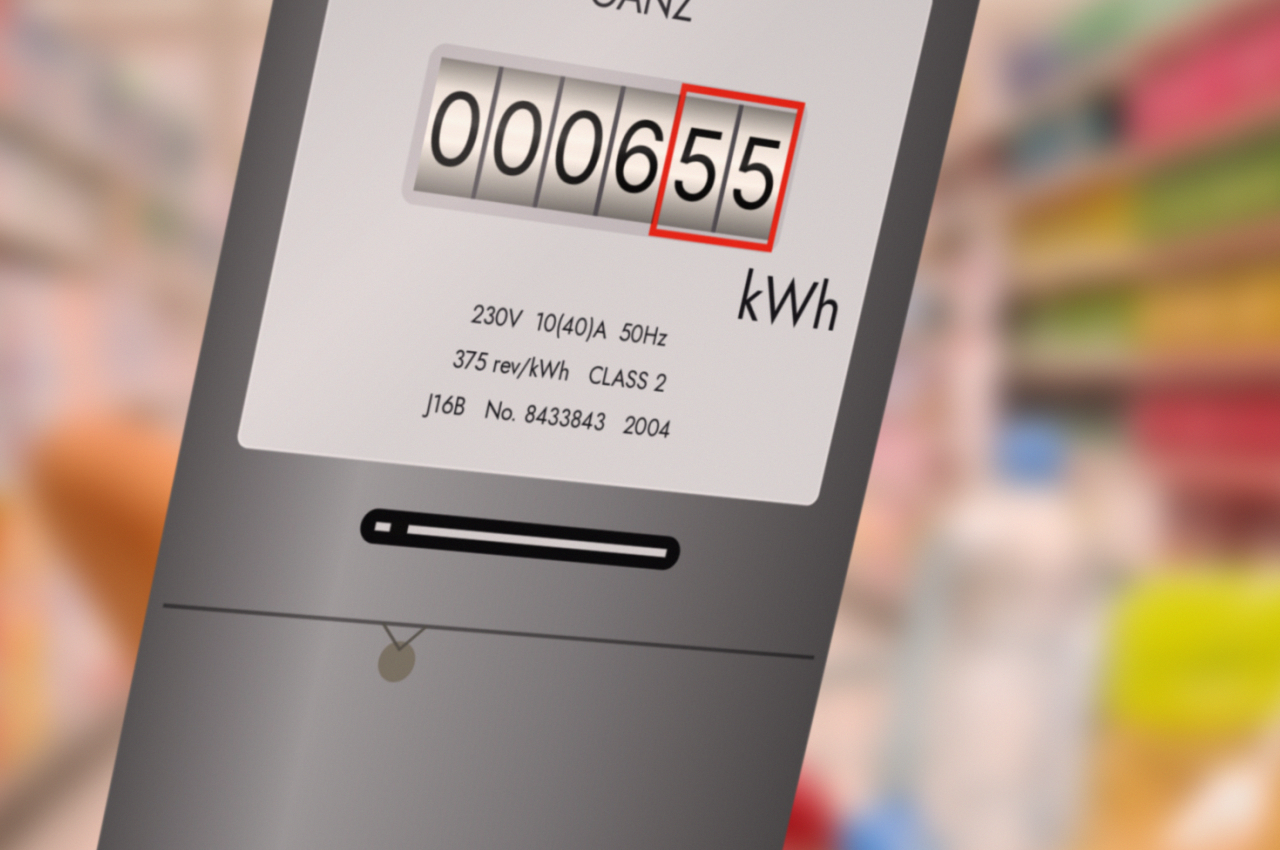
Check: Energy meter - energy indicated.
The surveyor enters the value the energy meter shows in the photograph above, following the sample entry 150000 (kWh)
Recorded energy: 6.55 (kWh)
